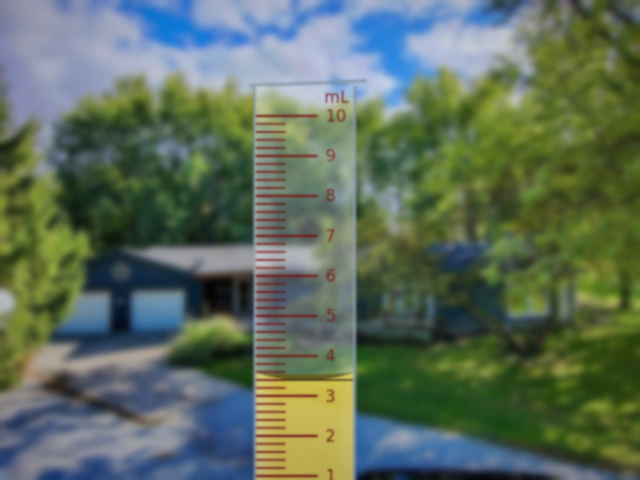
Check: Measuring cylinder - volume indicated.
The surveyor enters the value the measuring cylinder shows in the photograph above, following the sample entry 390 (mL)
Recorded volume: 3.4 (mL)
